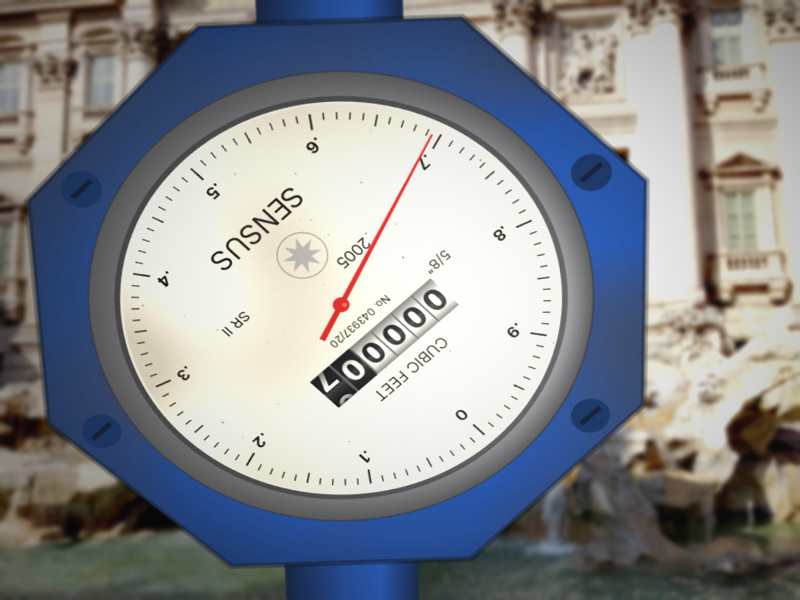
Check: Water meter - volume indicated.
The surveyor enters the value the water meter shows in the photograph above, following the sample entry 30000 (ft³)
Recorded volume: 6.69 (ft³)
